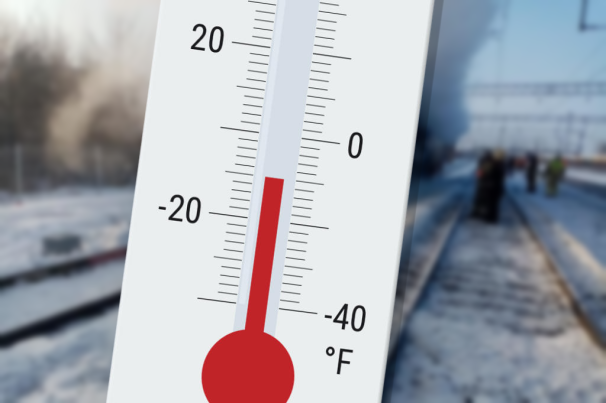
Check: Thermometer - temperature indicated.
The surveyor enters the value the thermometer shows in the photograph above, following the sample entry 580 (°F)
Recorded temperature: -10 (°F)
